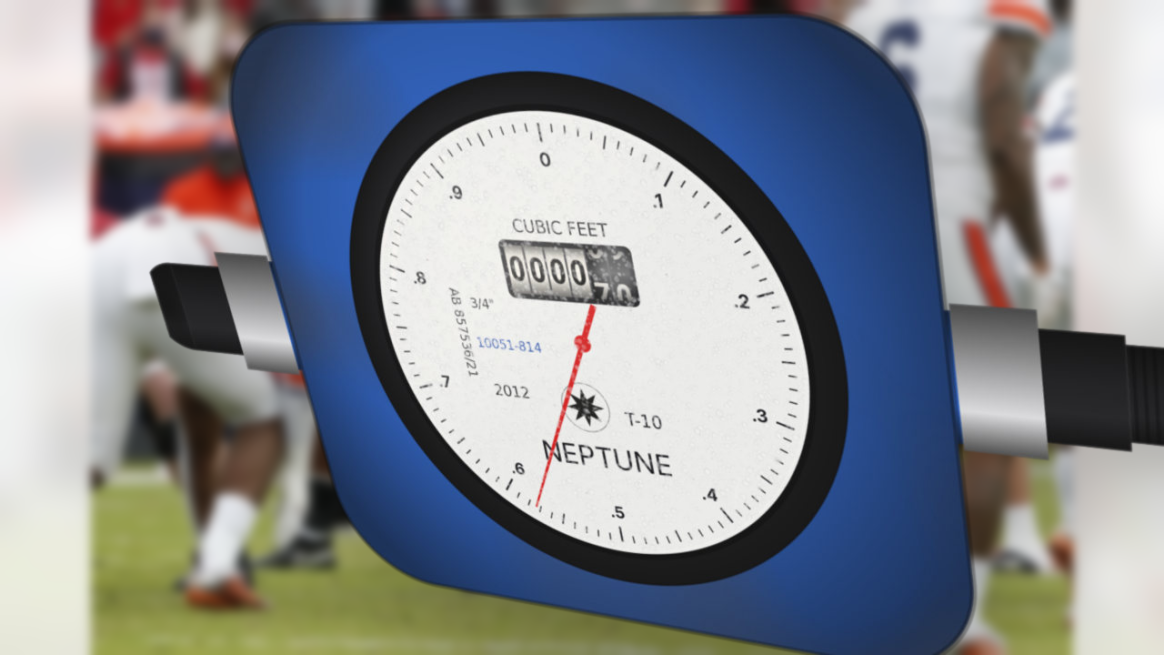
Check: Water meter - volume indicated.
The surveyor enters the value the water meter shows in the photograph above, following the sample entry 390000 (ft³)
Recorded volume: 69.57 (ft³)
